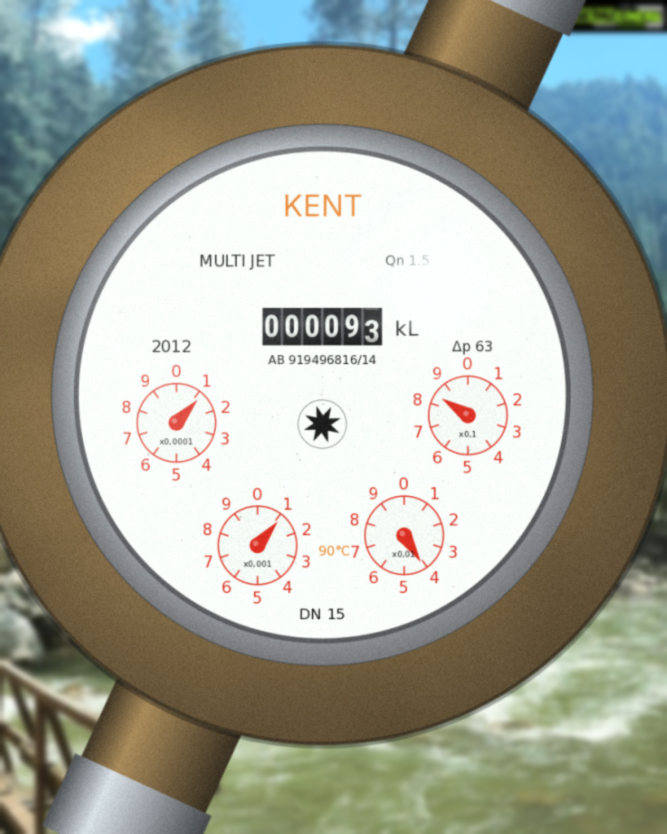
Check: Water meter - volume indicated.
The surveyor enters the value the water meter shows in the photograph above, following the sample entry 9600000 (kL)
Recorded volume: 92.8411 (kL)
